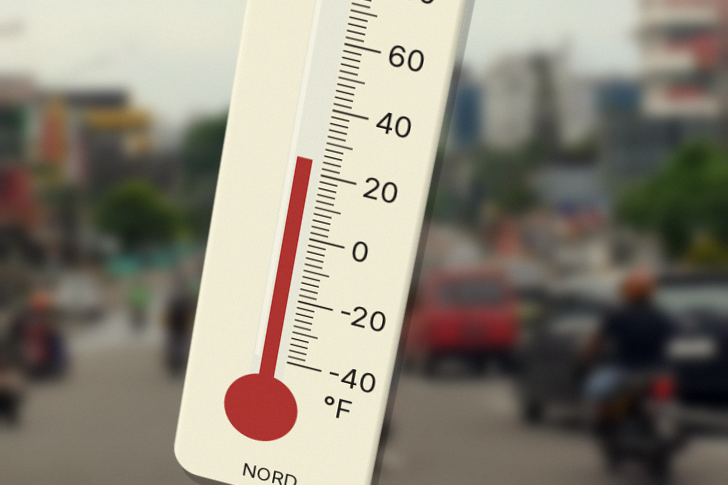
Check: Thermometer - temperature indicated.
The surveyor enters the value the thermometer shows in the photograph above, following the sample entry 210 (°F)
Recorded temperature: 24 (°F)
